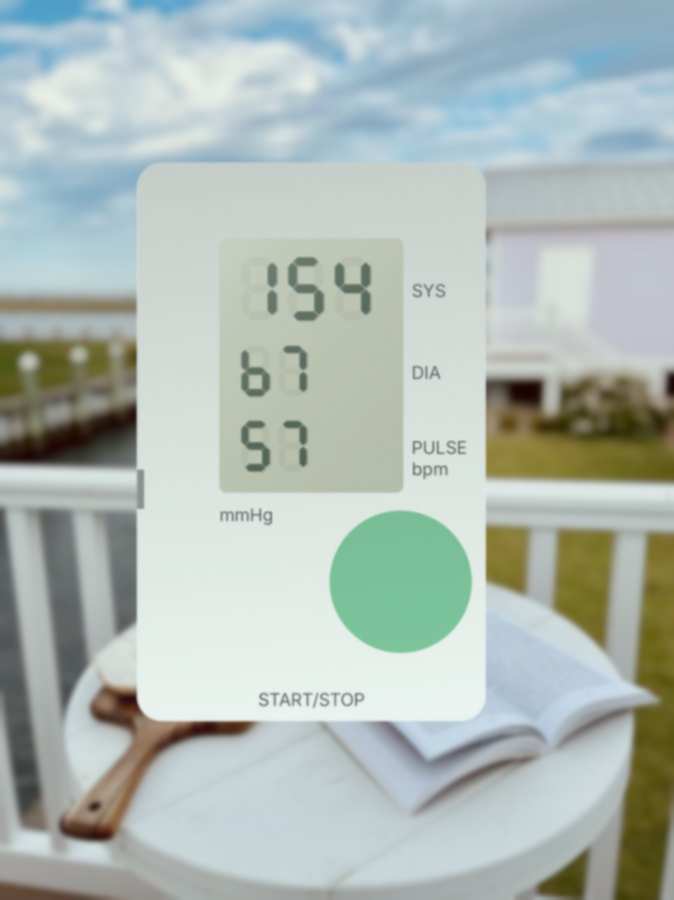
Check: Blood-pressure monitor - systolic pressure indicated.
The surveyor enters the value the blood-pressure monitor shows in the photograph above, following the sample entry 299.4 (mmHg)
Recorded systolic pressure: 154 (mmHg)
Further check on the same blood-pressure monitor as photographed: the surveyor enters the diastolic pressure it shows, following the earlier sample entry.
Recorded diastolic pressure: 67 (mmHg)
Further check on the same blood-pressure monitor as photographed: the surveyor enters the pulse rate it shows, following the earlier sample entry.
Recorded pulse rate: 57 (bpm)
